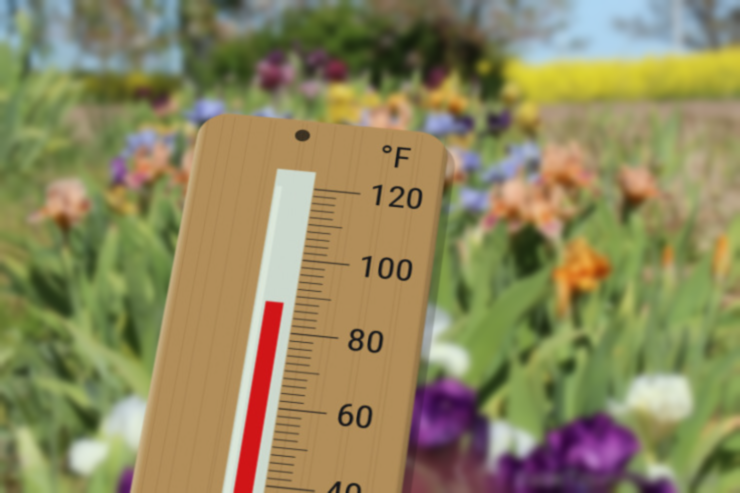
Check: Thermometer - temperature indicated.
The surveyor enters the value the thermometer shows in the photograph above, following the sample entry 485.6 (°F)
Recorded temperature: 88 (°F)
